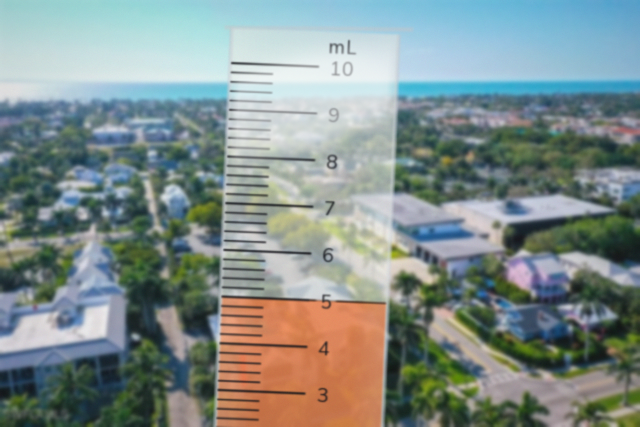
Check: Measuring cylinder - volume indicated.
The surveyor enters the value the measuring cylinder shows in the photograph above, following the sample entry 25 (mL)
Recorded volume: 5 (mL)
